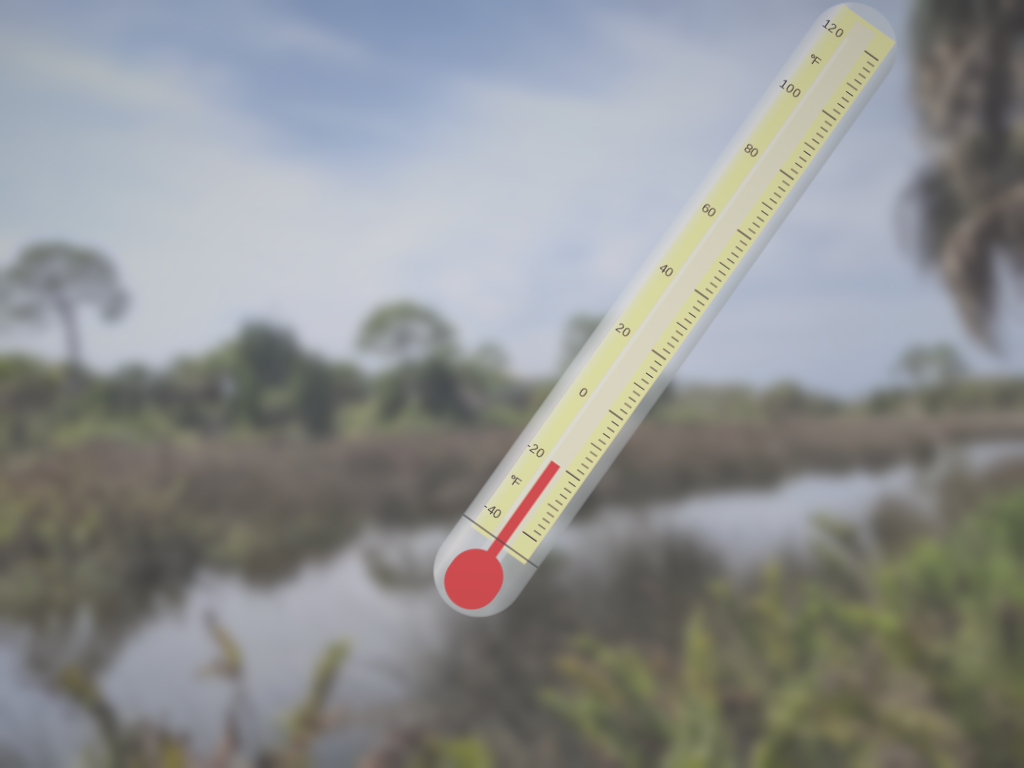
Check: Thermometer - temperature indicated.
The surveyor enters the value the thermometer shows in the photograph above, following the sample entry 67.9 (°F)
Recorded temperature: -20 (°F)
